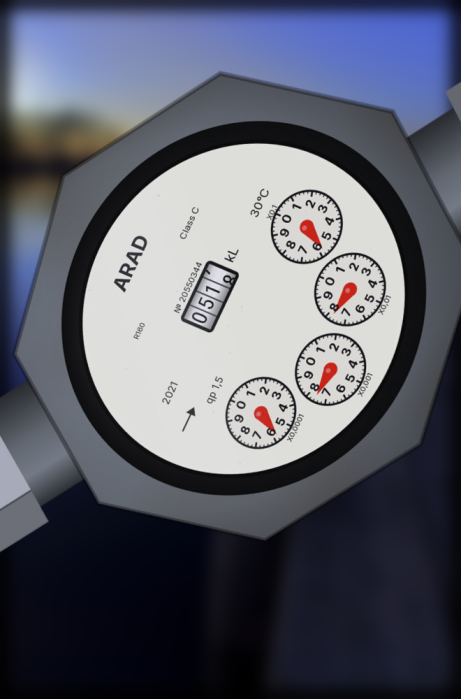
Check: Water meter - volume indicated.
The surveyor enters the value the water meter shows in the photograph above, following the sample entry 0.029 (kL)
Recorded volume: 517.5775 (kL)
